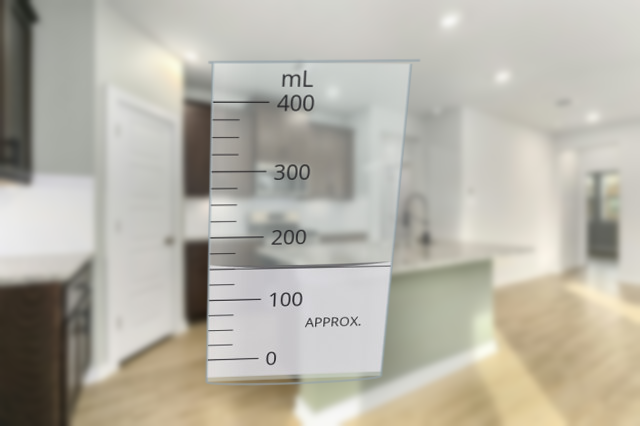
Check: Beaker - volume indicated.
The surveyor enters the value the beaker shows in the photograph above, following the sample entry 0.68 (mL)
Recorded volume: 150 (mL)
